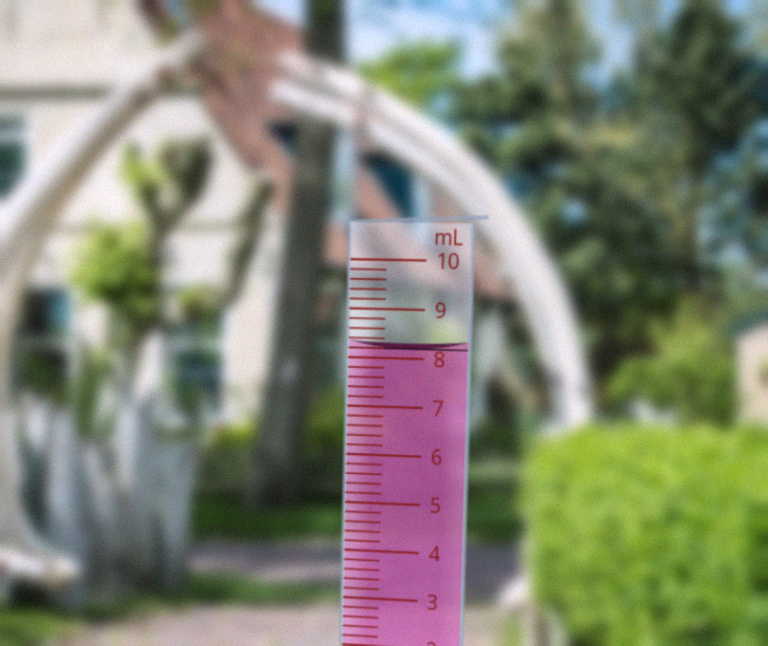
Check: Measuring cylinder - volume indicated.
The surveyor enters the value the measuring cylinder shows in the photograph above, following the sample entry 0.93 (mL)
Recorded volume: 8.2 (mL)
